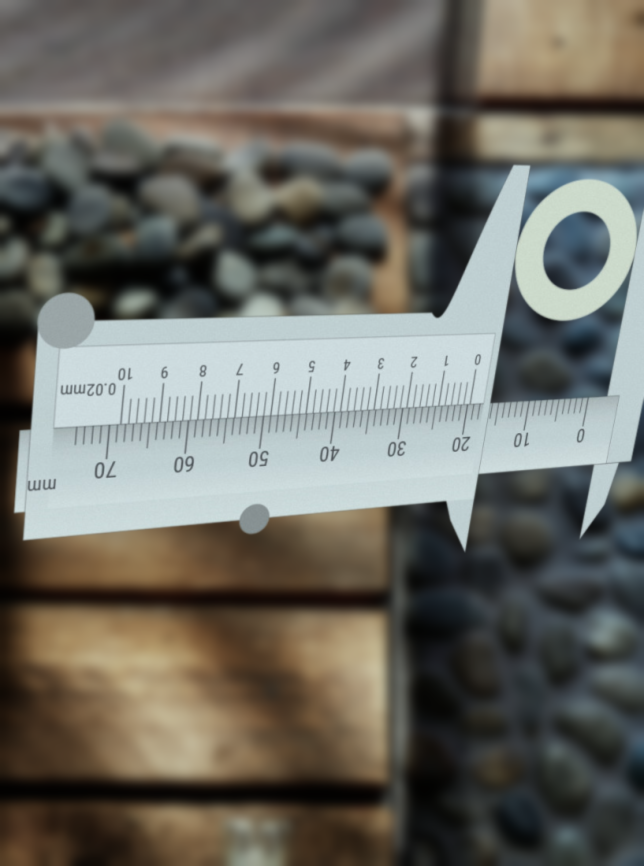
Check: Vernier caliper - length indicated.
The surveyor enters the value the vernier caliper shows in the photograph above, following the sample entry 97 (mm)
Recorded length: 19.6 (mm)
